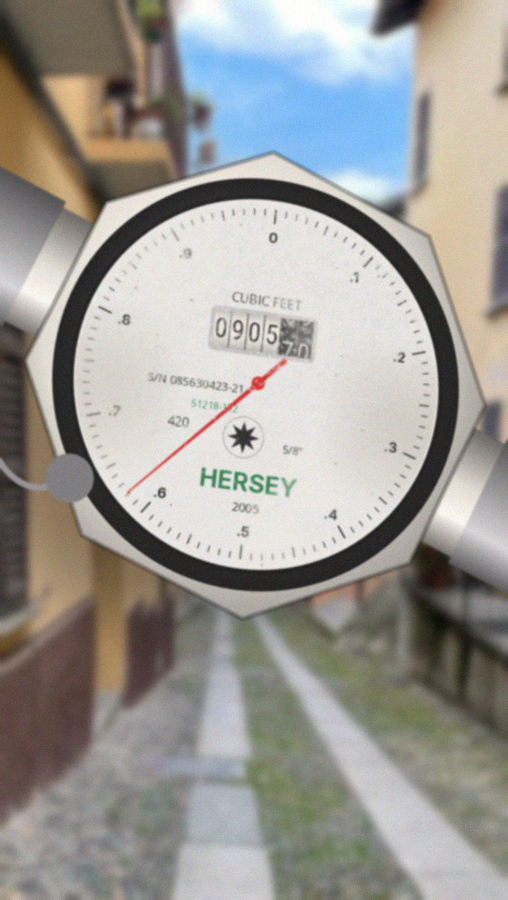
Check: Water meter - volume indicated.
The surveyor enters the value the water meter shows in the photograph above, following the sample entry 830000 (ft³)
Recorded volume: 90569.62 (ft³)
